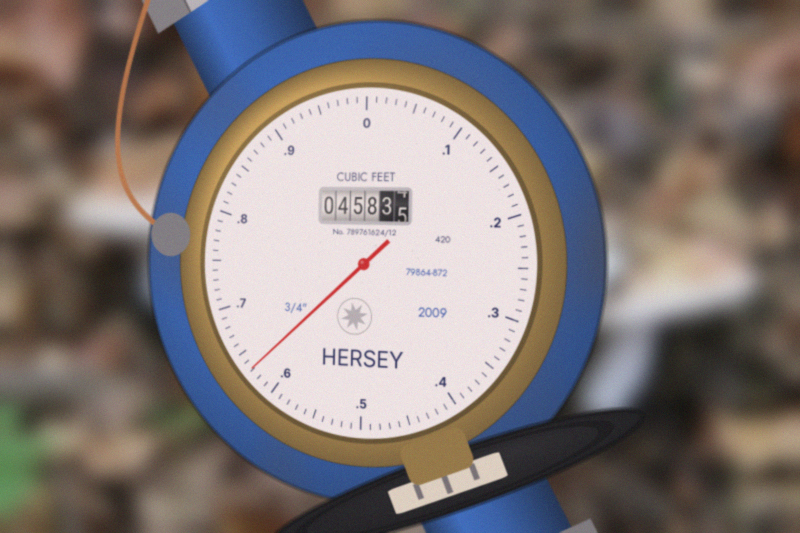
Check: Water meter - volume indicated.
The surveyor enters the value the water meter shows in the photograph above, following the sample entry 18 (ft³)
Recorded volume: 45834.63 (ft³)
